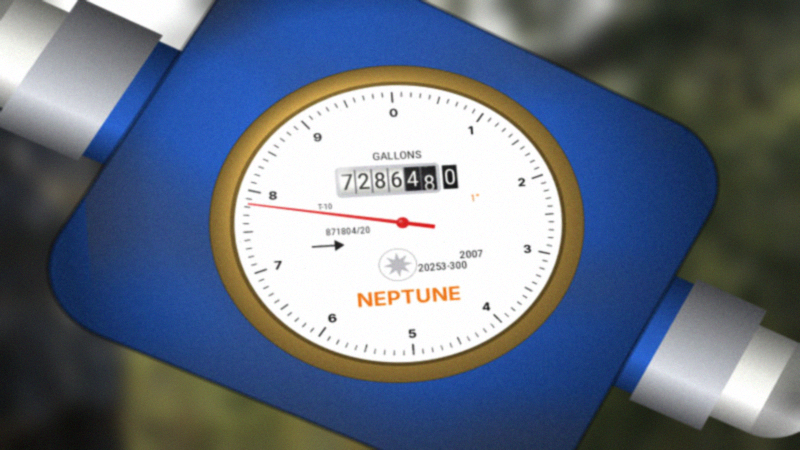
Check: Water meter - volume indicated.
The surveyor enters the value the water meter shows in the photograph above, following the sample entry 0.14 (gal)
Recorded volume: 7286477.8 (gal)
